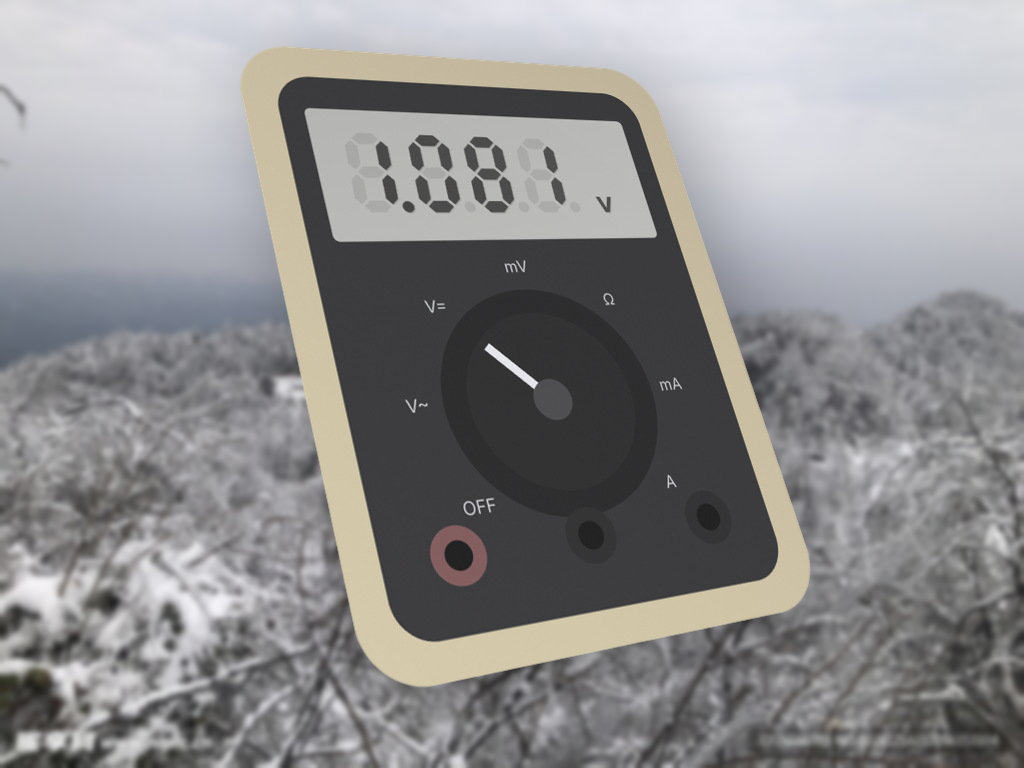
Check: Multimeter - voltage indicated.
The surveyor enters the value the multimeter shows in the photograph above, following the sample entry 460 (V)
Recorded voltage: 1.081 (V)
